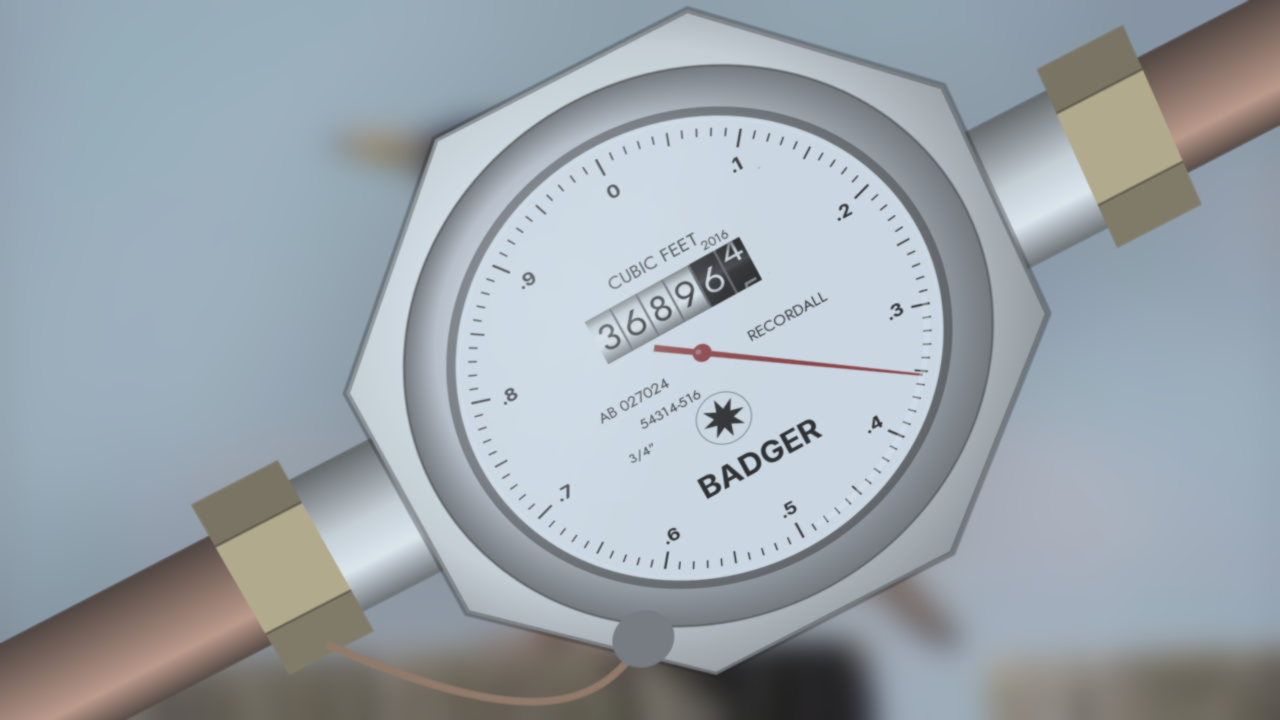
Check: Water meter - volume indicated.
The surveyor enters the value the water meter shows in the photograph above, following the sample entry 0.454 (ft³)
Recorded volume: 368964.35 (ft³)
